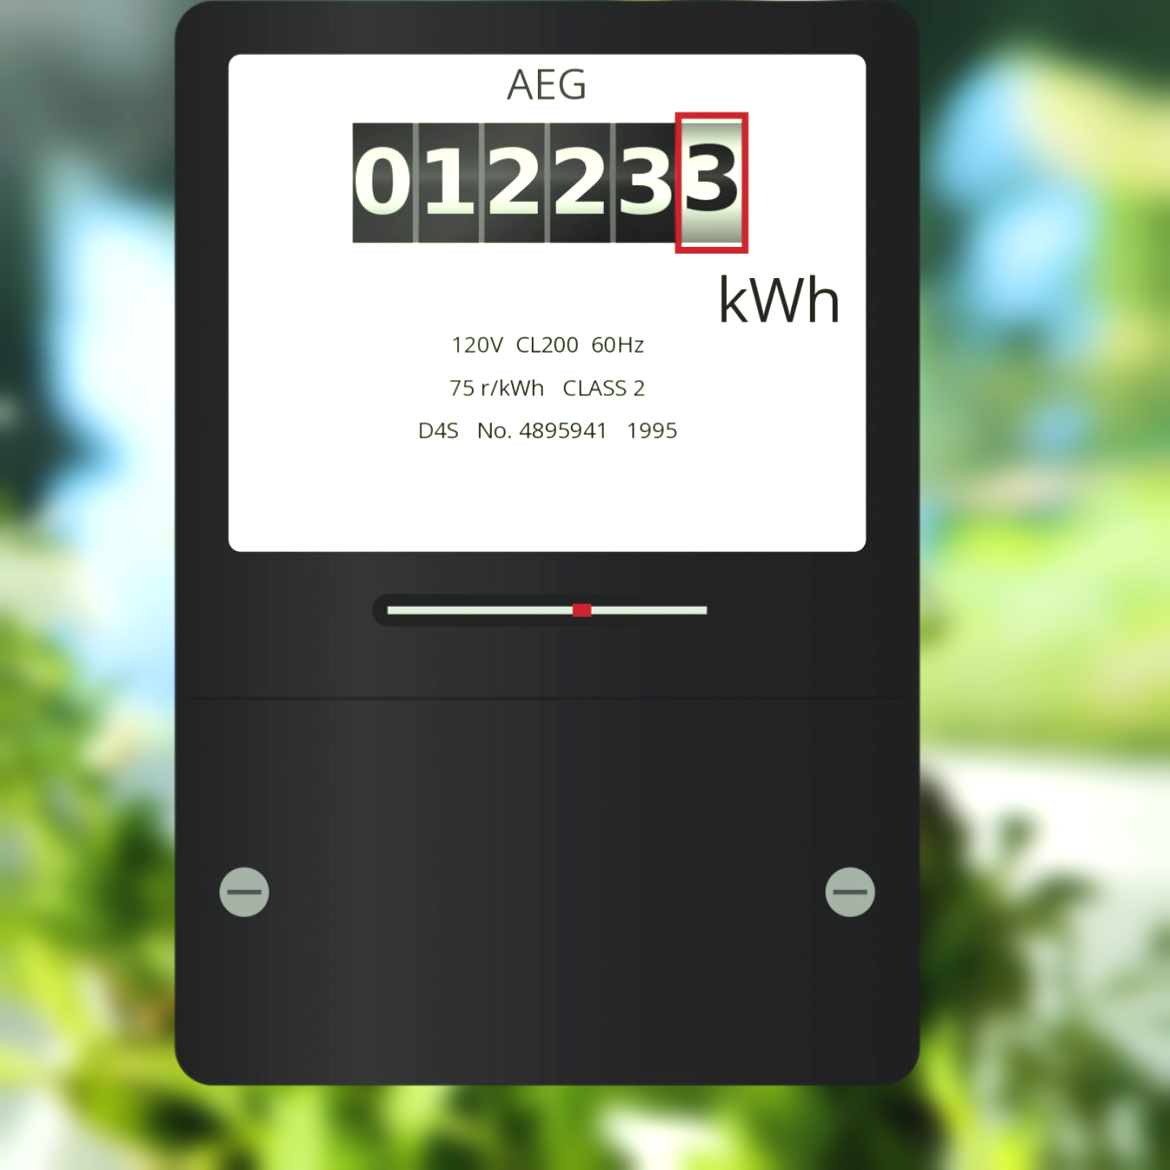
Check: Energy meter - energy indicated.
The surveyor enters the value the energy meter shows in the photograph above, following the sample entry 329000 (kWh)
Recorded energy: 1223.3 (kWh)
